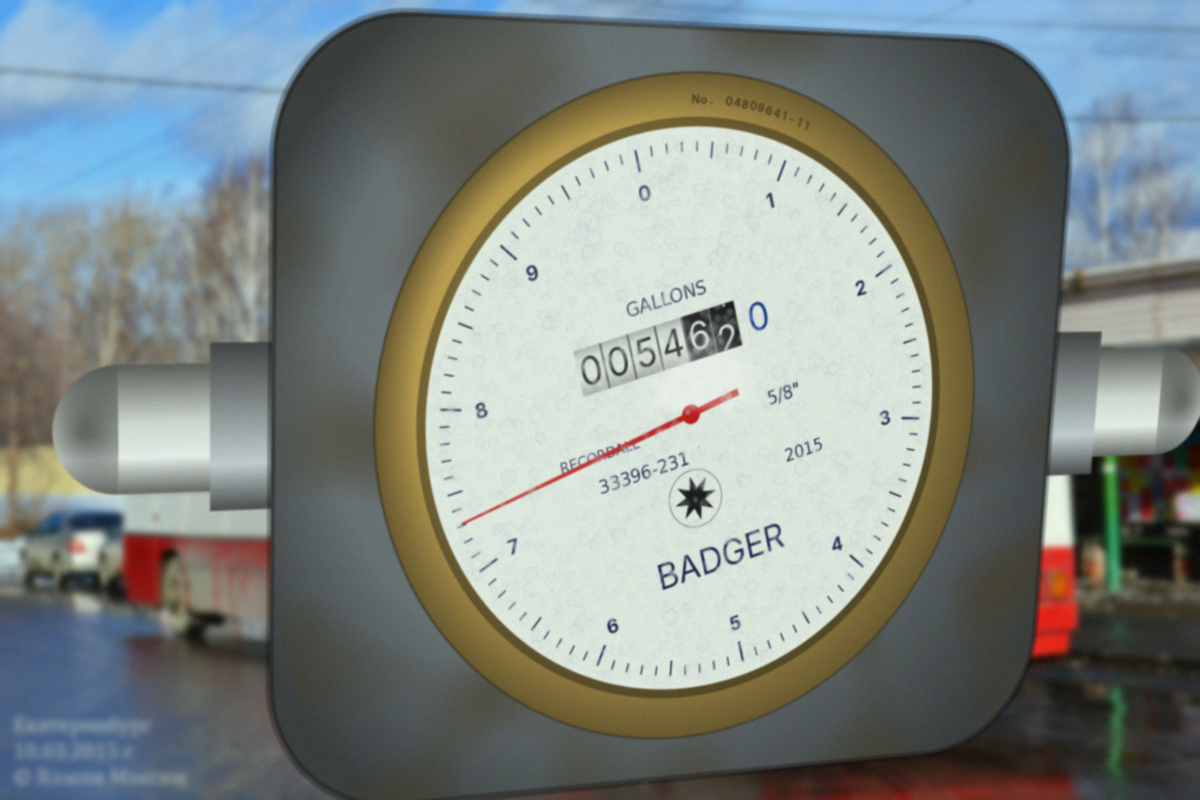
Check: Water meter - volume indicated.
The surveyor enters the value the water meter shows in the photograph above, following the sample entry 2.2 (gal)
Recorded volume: 54617.3 (gal)
